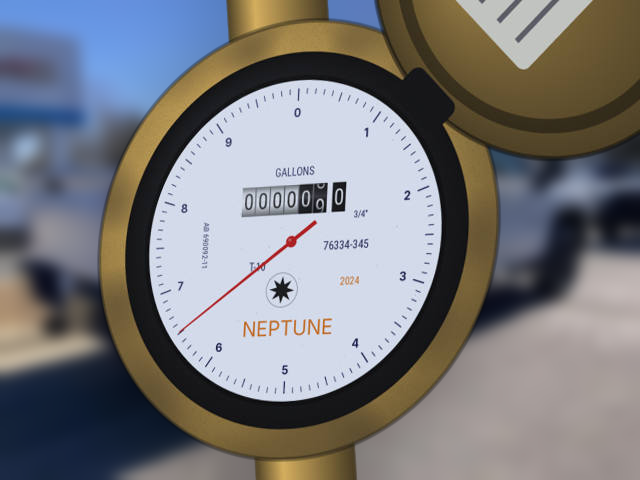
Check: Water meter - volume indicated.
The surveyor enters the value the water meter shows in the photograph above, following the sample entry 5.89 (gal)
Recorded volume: 86.5 (gal)
